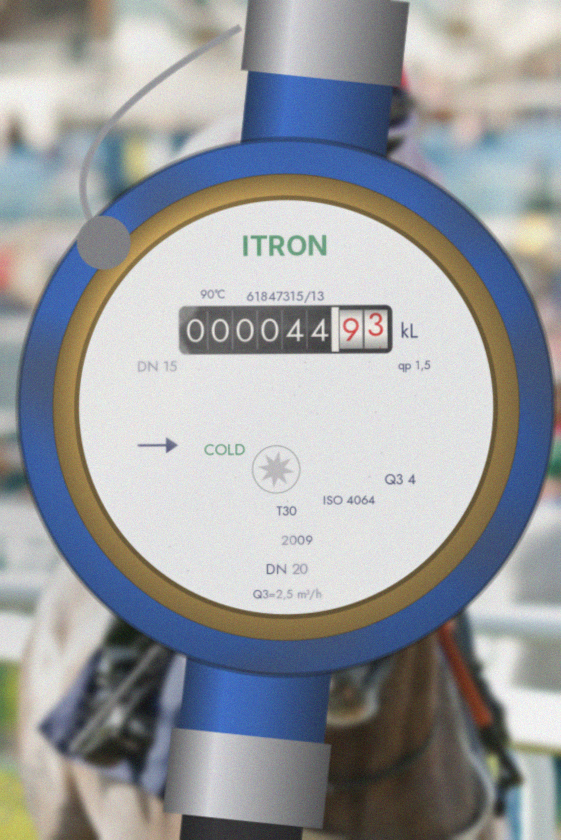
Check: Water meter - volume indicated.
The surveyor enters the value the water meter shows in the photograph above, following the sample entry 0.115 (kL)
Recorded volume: 44.93 (kL)
